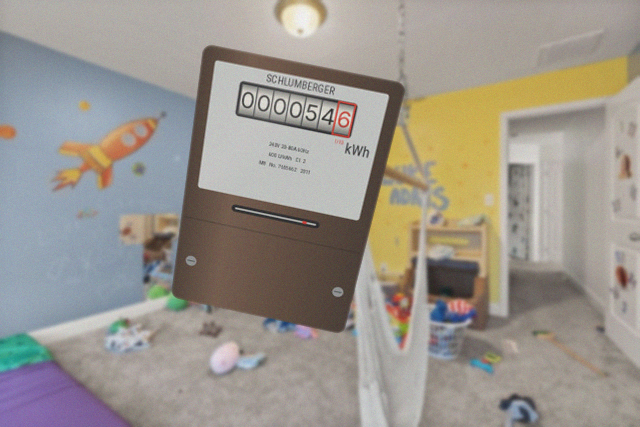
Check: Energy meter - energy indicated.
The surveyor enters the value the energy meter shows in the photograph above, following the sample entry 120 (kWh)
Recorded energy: 54.6 (kWh)
